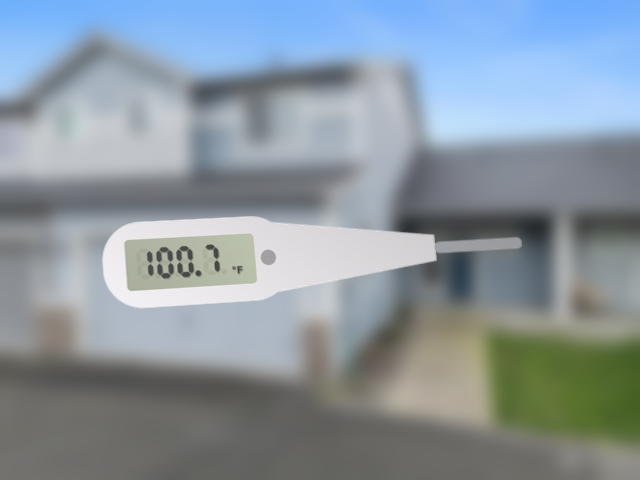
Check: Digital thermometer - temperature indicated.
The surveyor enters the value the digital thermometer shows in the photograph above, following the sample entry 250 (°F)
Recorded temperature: 100.7 (°F)
